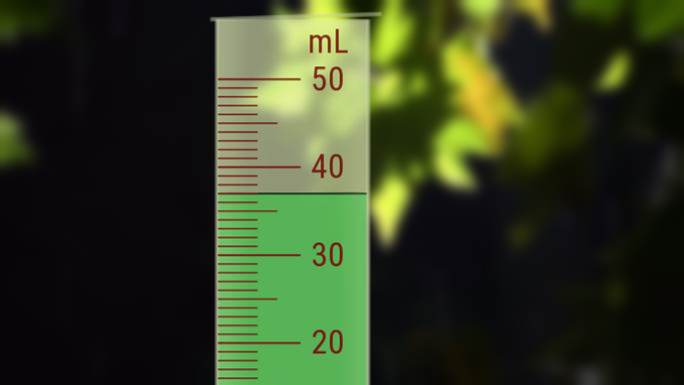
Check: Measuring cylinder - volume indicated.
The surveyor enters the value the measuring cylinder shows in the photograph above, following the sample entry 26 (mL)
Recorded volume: 37 (mL)
